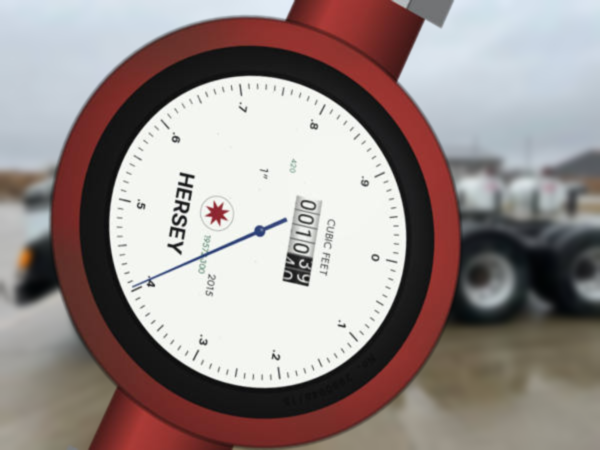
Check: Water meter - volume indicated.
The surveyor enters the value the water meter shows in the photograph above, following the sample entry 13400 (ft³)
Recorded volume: 1039.40 (ft³)
